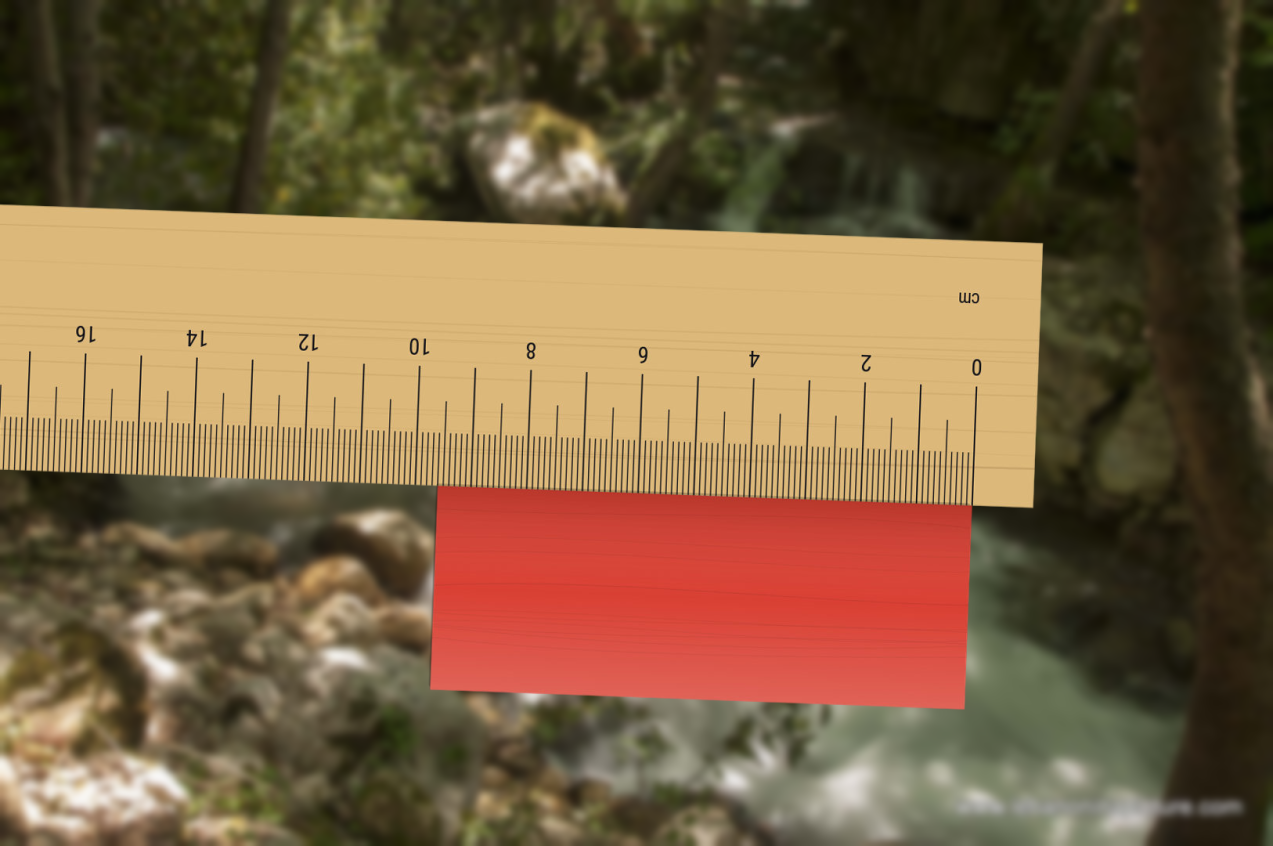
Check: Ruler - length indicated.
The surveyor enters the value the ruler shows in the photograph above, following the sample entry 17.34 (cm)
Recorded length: 9.6 (cm)
